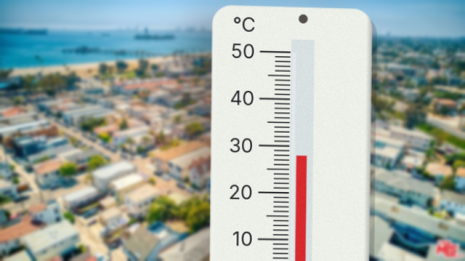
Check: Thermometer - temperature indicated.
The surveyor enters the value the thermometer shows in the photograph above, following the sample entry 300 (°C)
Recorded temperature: 28 (°C)
